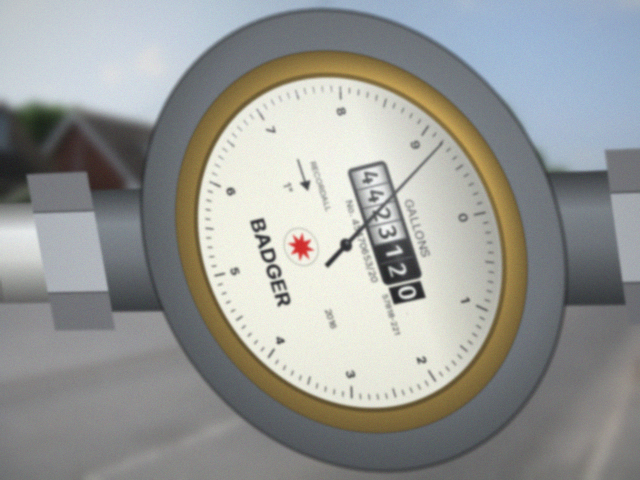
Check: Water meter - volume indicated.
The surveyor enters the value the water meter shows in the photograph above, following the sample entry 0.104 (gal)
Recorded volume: 4423119.2 (gal)
